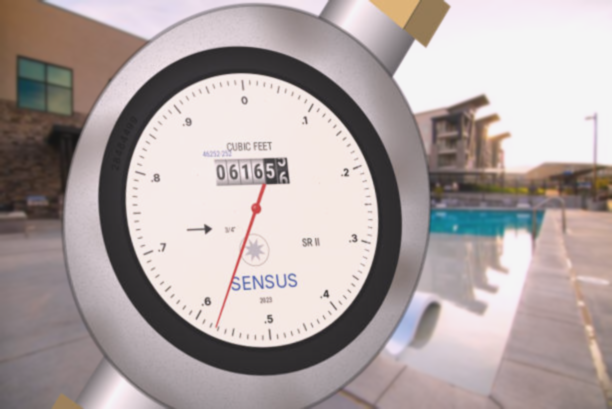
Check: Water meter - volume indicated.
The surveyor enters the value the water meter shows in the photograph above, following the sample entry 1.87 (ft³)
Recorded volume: 61655.57 (ft³)
